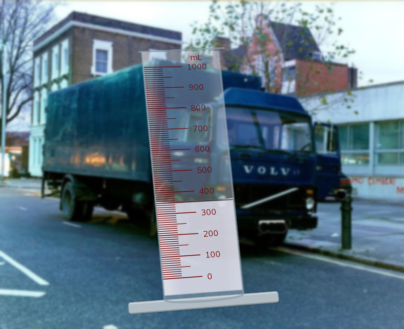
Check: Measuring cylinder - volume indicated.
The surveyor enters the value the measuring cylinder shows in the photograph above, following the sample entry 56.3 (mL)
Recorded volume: 350 (mL)
